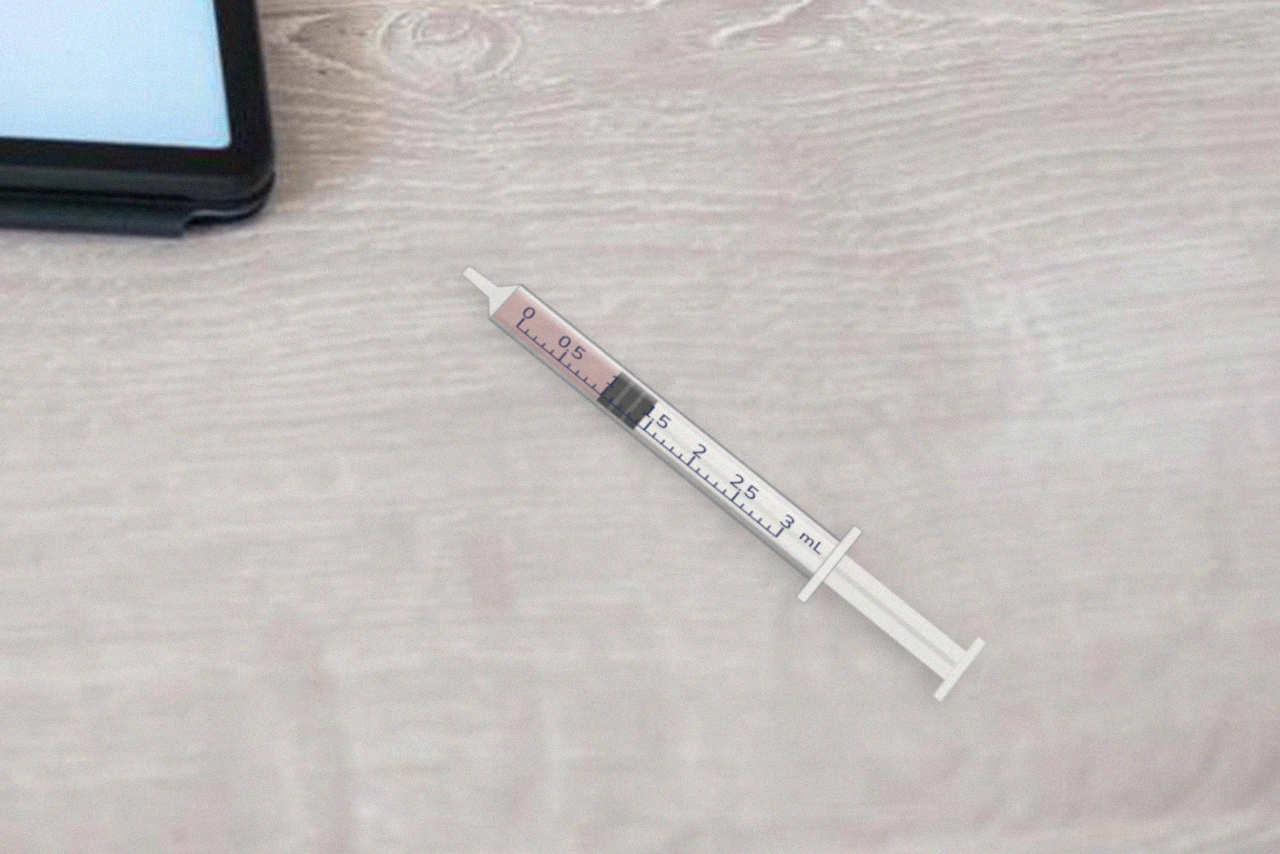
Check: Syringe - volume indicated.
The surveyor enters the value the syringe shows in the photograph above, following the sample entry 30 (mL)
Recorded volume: 1 (mL)
